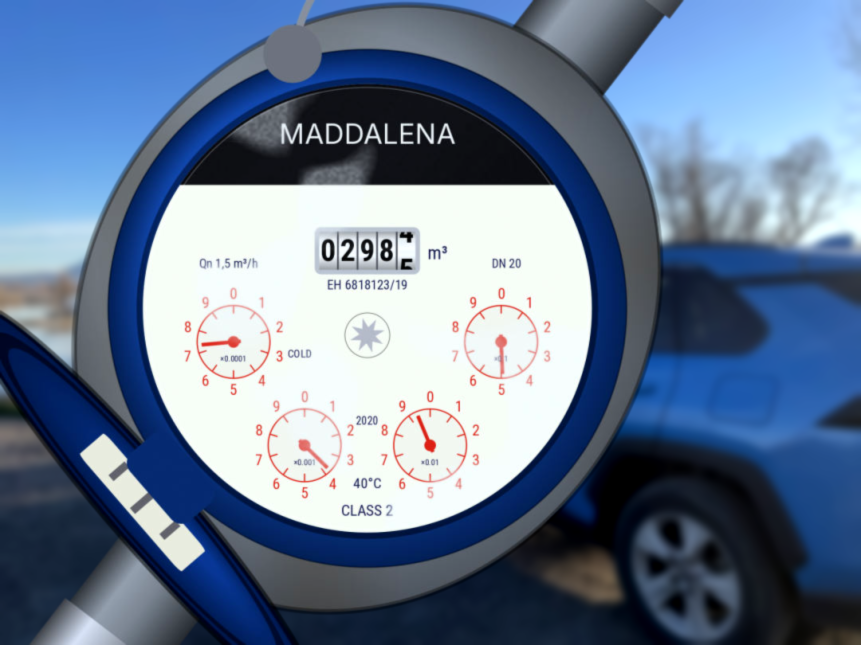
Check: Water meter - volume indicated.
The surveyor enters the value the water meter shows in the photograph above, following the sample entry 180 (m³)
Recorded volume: 2984.4937 (m³)
